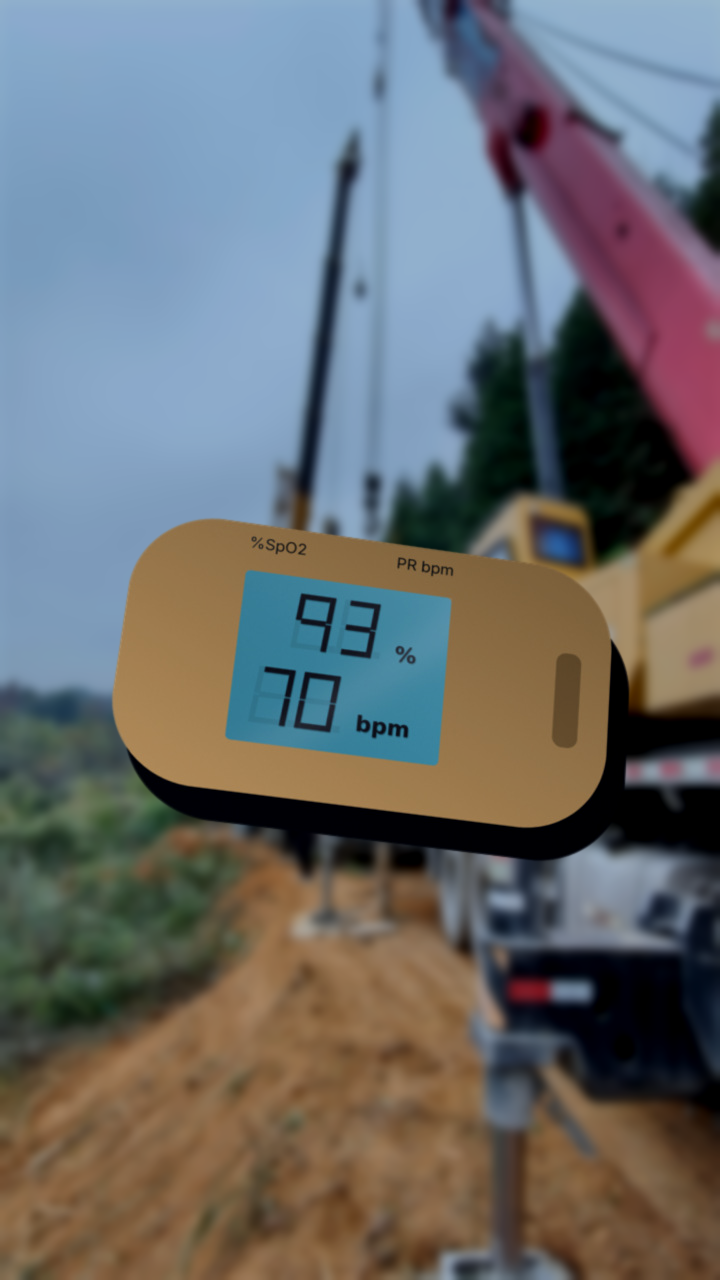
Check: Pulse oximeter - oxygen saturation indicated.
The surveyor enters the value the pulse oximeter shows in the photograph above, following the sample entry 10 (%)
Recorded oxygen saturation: 93 (%)
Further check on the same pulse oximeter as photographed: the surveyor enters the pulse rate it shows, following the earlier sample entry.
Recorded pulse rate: 70 (bpm)
